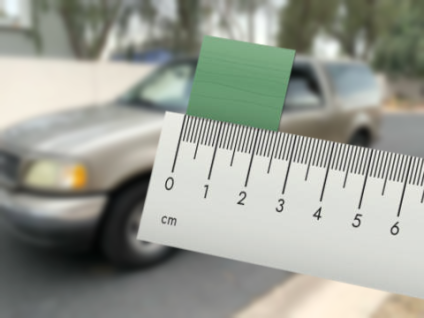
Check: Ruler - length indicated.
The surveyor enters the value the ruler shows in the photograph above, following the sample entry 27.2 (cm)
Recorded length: 2.5 (cm)
